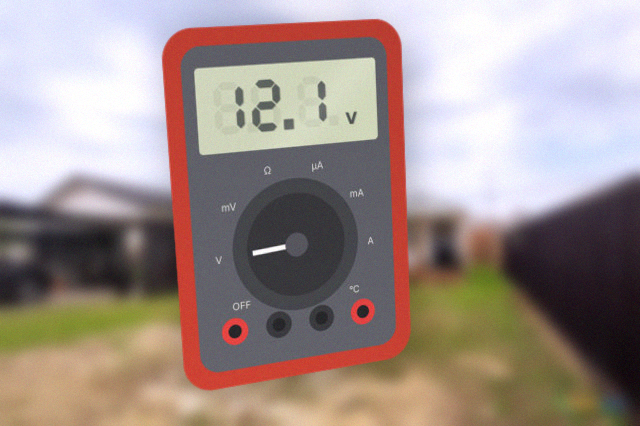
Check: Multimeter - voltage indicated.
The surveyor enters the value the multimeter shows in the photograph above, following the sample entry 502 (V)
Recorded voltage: 12.1 (V)
